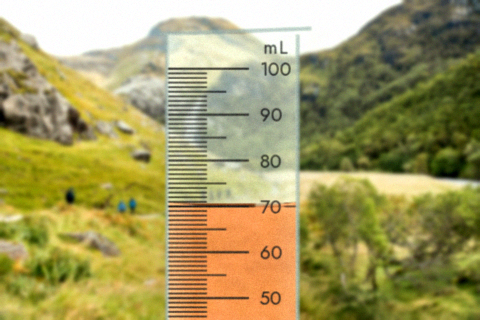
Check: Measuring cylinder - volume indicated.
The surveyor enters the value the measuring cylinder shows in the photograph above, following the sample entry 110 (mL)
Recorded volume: 70 (mL)
